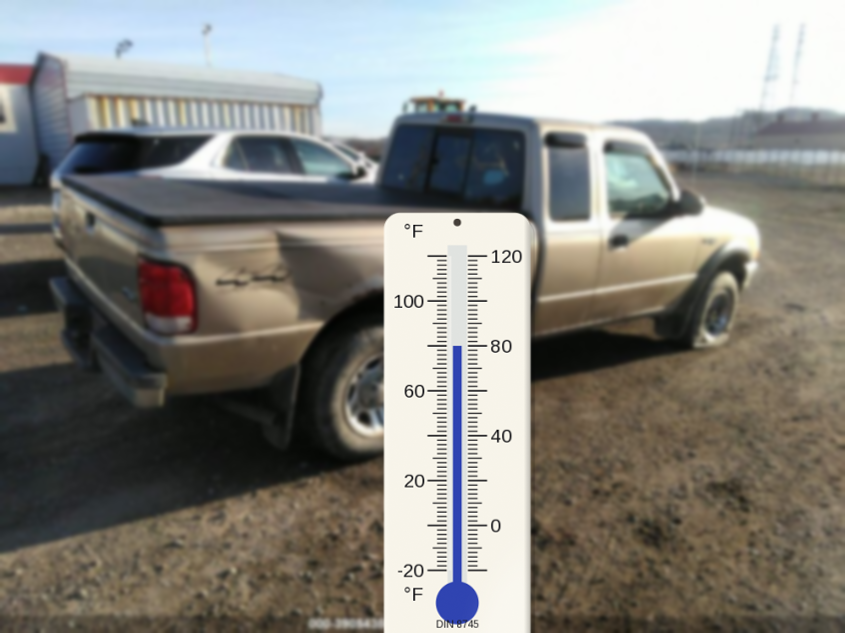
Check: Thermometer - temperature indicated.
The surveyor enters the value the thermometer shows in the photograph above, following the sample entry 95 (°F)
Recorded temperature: 80 (°F)
